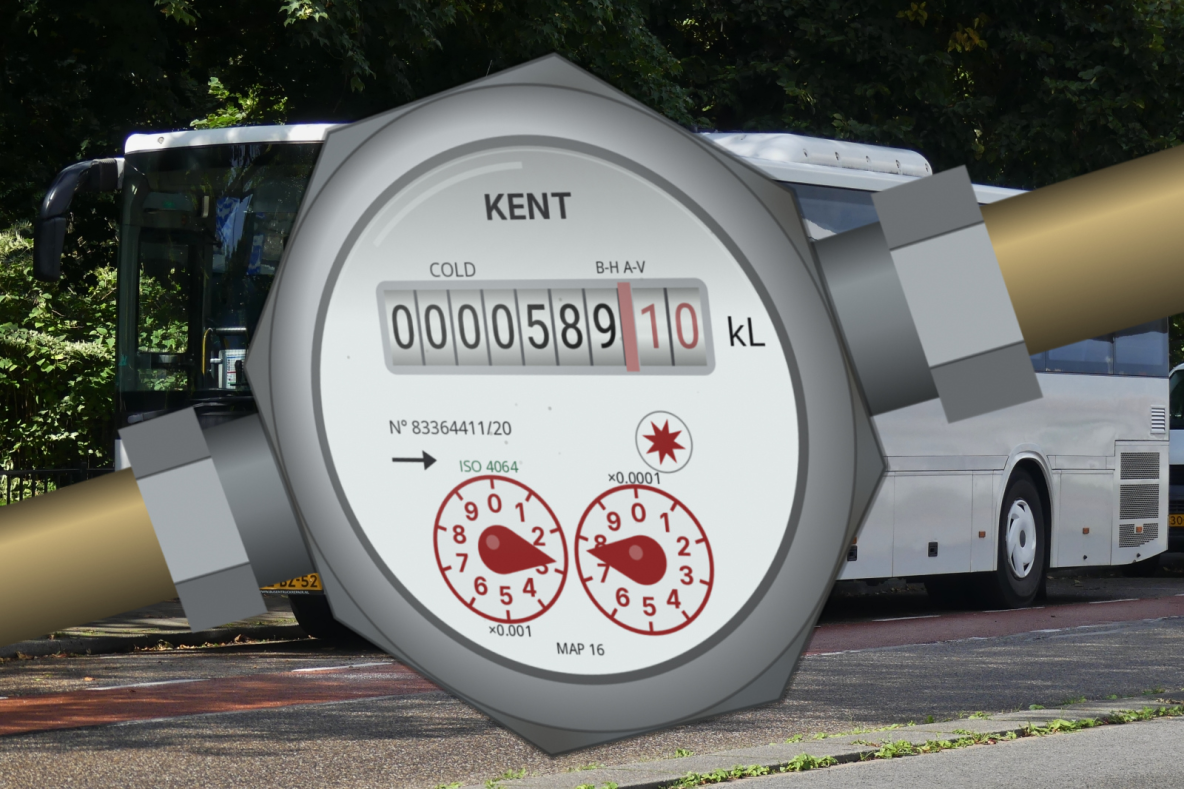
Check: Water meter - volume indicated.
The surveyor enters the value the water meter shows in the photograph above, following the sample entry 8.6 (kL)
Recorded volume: 589.1027 (kL)
